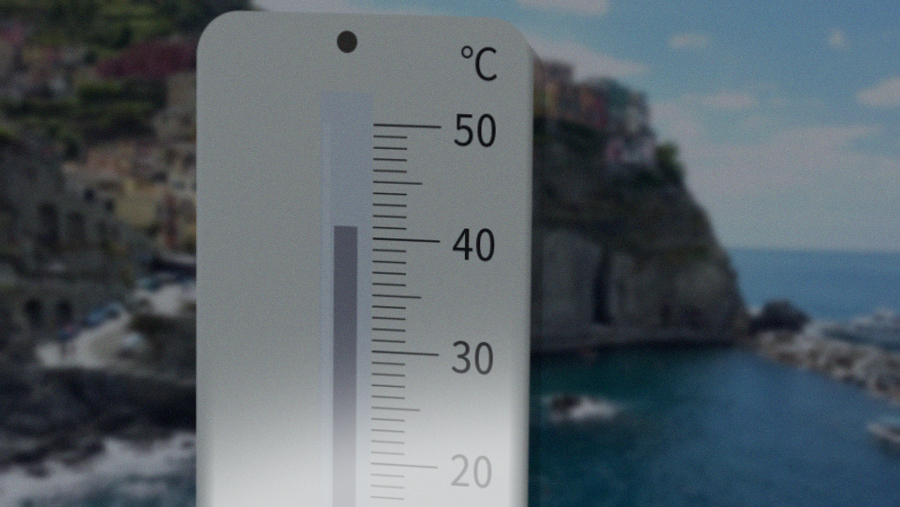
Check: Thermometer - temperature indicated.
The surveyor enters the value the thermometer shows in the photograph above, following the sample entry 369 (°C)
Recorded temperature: 41 (°C)
